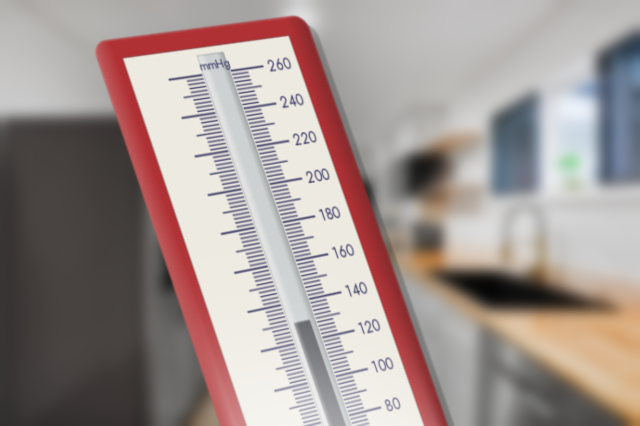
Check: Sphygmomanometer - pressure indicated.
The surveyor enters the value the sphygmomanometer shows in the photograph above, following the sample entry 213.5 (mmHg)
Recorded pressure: 130 (mmHg)
